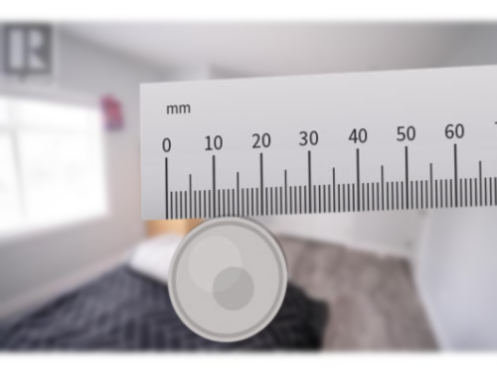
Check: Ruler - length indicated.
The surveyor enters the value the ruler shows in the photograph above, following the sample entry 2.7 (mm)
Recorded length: 25 (mm)
